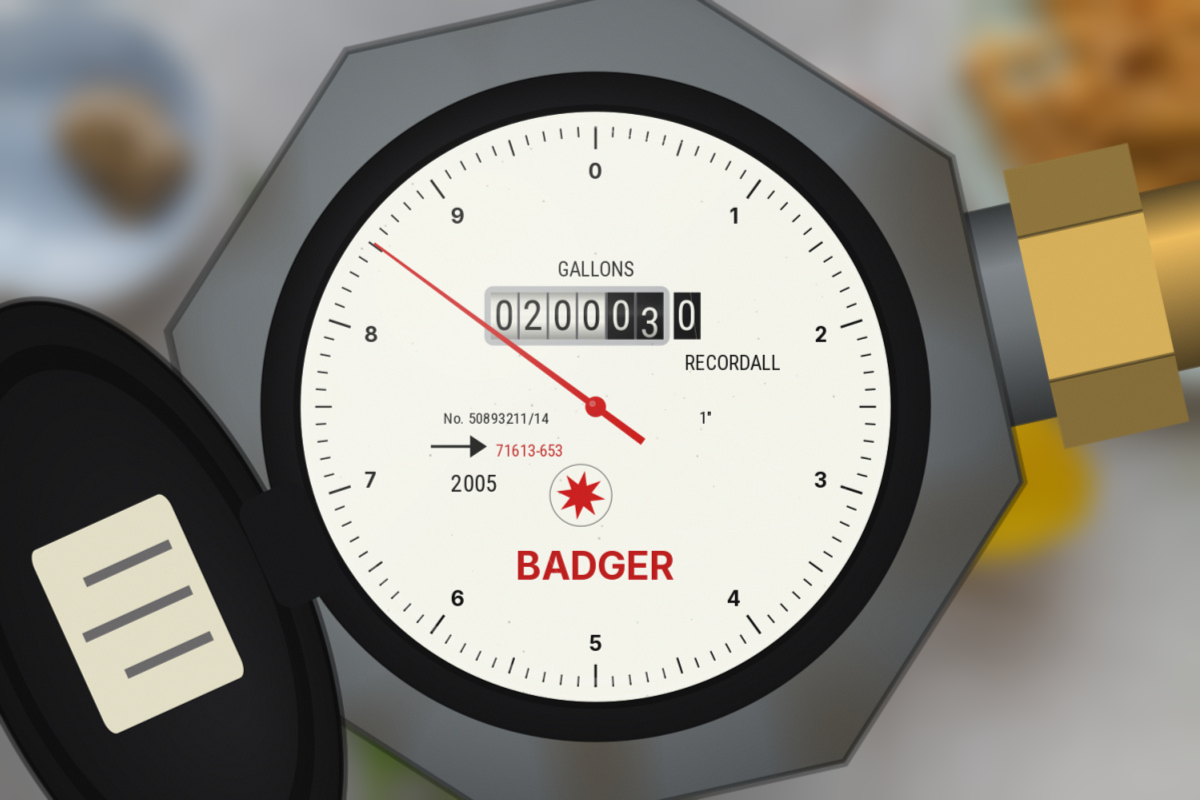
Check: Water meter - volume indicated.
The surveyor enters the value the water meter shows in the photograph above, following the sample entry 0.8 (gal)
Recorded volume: 200028.5 (gal)
